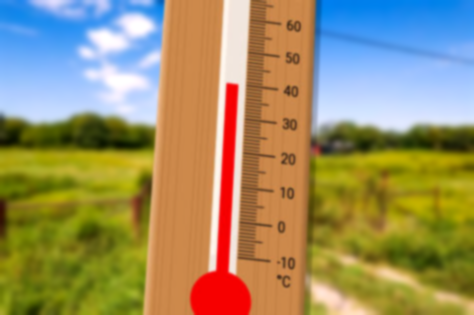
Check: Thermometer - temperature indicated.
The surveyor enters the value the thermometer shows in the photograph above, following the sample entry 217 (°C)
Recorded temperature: 40 (°C)
